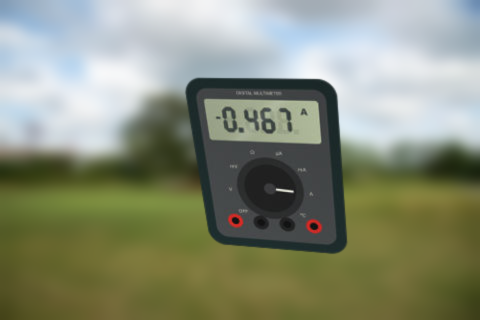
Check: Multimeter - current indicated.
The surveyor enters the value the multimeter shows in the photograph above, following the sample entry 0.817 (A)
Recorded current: -0.467 (A)
